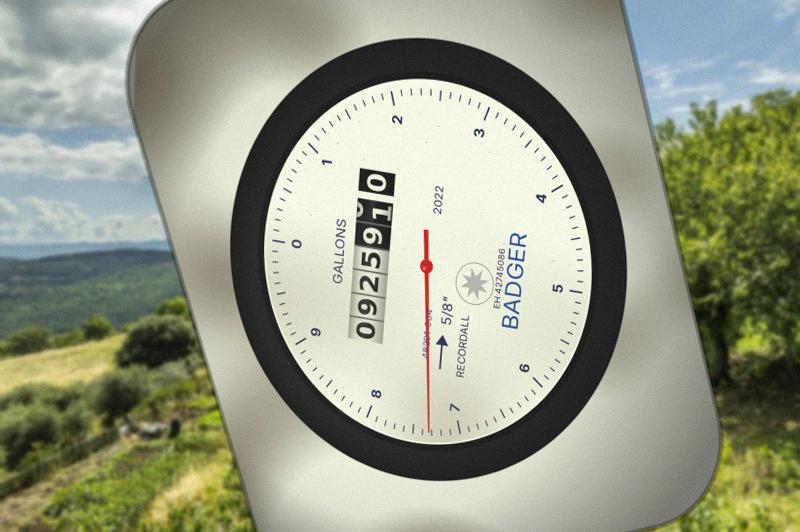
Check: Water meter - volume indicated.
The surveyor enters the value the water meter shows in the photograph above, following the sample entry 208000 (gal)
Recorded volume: 925907.3 (gal)
